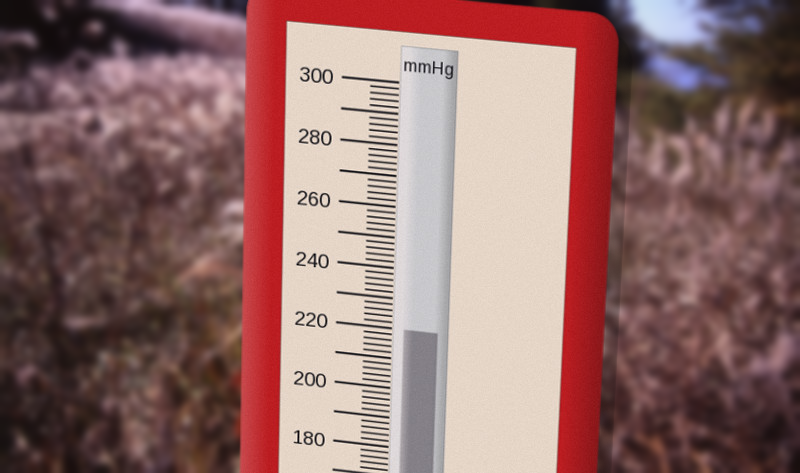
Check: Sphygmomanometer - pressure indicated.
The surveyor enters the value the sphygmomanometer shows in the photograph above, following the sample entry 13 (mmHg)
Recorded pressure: 220 (mmHg)
